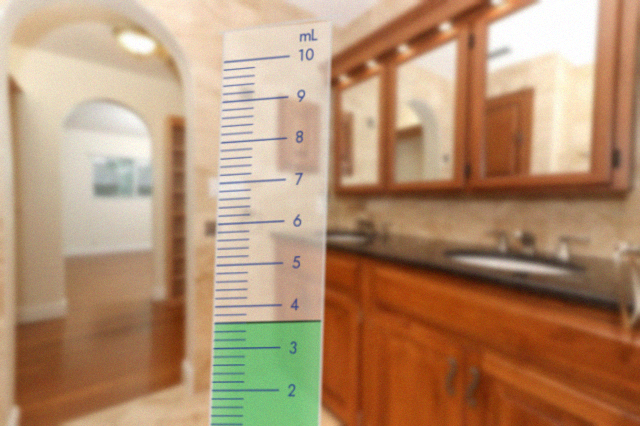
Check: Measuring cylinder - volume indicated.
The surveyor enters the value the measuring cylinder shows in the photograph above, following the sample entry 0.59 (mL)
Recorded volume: 3.6 (mL)
